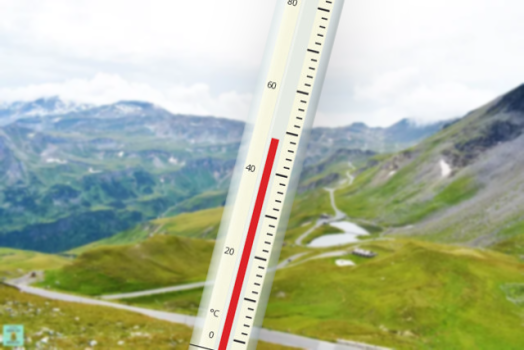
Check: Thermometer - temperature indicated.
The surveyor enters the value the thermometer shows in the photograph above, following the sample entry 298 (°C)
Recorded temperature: 48 (°C)
